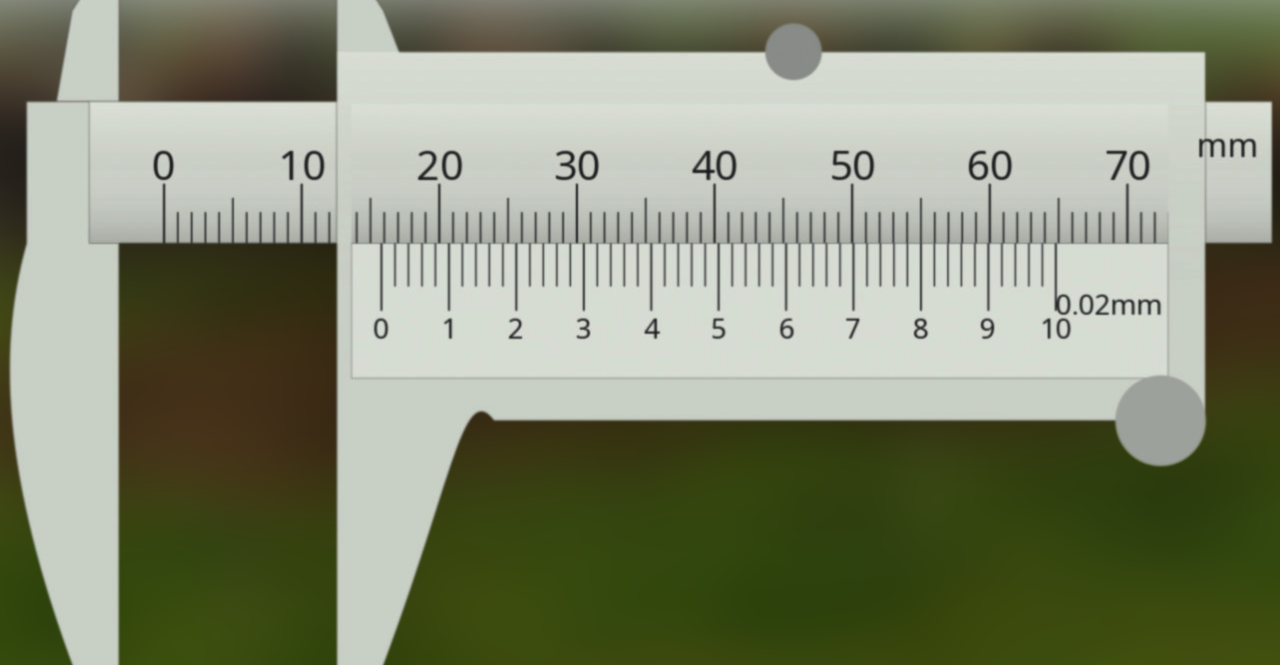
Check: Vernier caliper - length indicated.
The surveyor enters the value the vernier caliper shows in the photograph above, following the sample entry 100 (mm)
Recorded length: 15.8 (mm)
